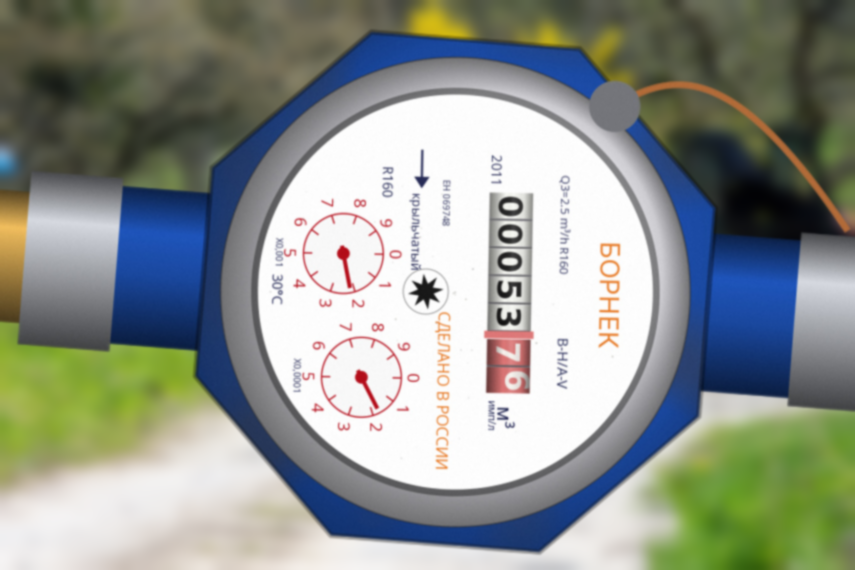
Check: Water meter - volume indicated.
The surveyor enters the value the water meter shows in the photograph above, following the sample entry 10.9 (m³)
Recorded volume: 53.7621 (m³)
